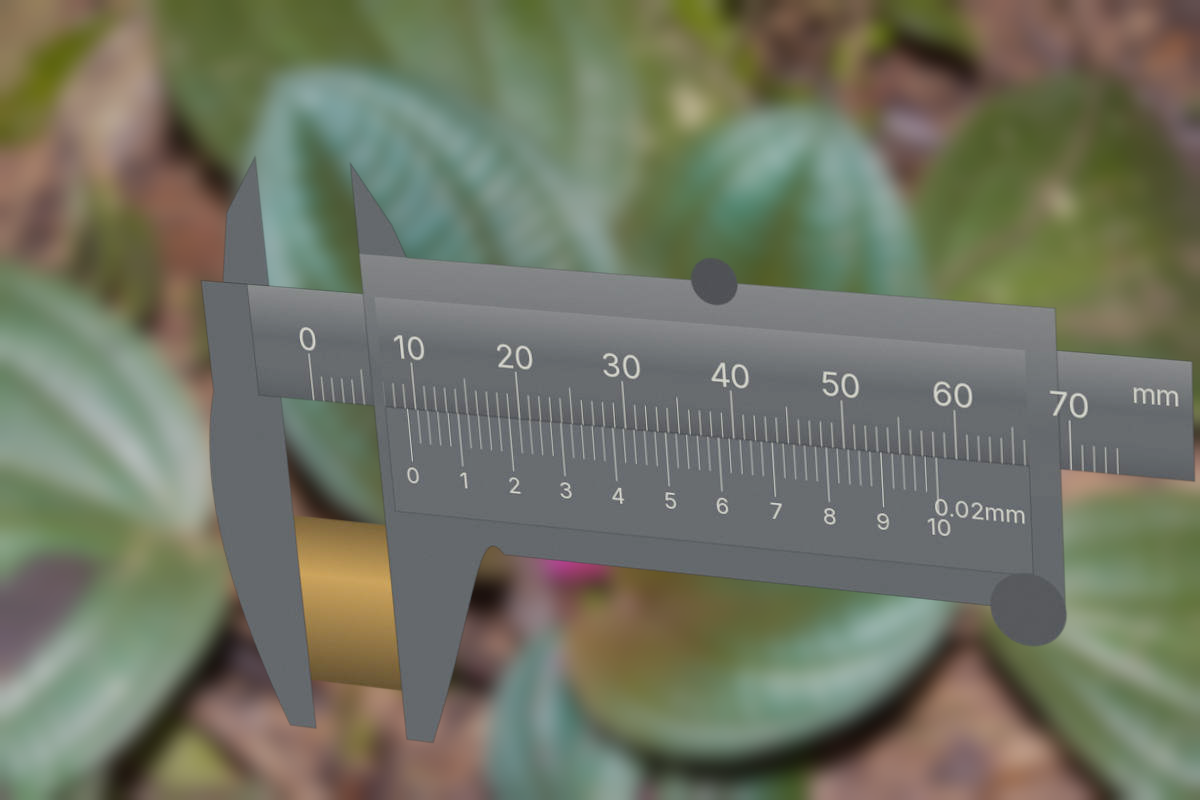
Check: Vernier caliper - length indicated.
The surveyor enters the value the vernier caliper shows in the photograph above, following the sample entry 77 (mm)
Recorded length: 9.2 (mm)
